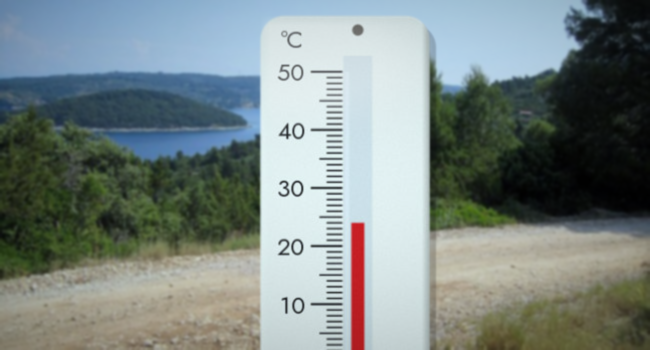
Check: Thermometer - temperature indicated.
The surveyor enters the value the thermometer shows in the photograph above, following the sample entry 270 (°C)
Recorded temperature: 24 (°C)
